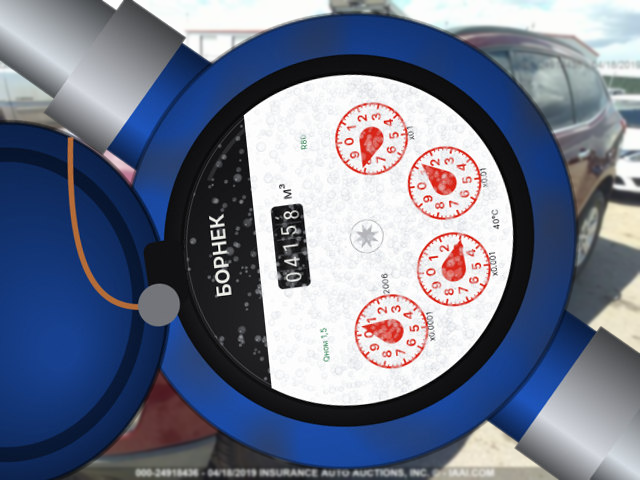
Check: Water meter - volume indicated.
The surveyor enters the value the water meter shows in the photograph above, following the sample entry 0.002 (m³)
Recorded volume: 4157.8130 (m³)
